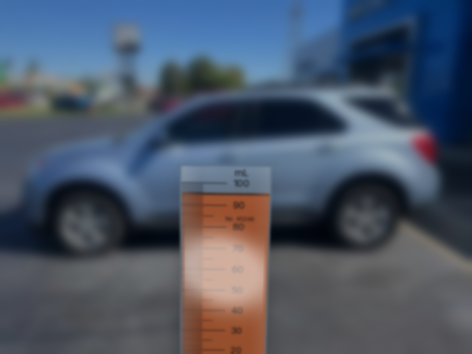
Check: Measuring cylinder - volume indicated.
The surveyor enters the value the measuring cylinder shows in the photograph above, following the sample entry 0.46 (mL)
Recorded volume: 95 (mL)
